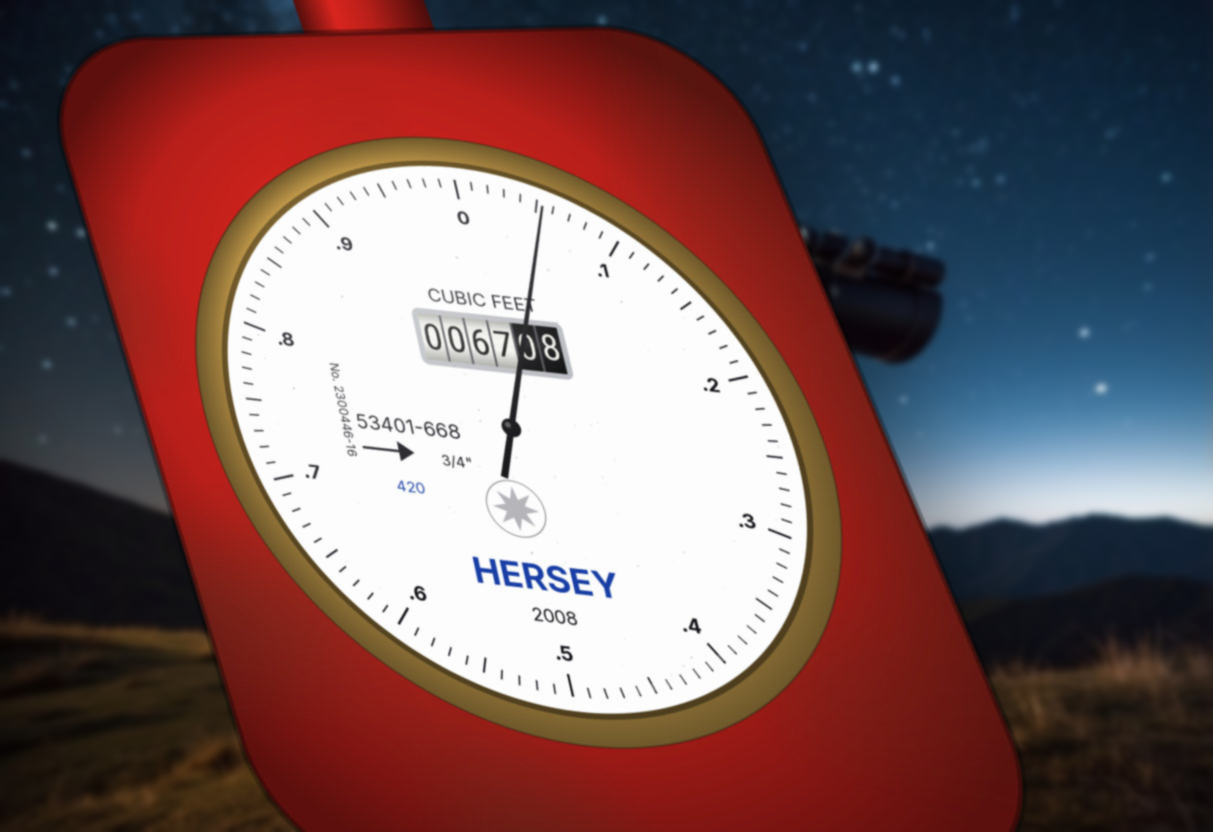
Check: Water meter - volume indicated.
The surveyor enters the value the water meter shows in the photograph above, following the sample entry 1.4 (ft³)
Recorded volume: 6708.05 (ft³)
